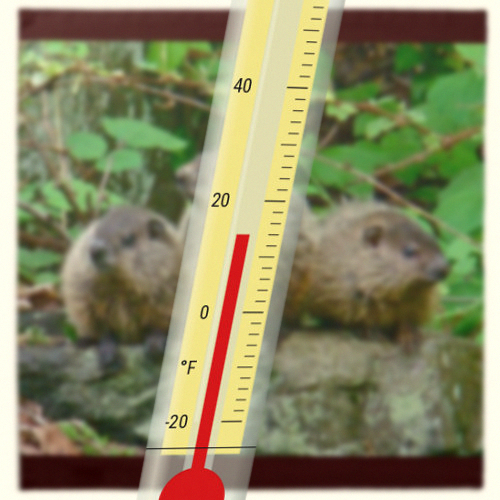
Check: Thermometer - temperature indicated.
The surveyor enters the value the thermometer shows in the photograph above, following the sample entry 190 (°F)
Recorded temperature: 14 (°F)
